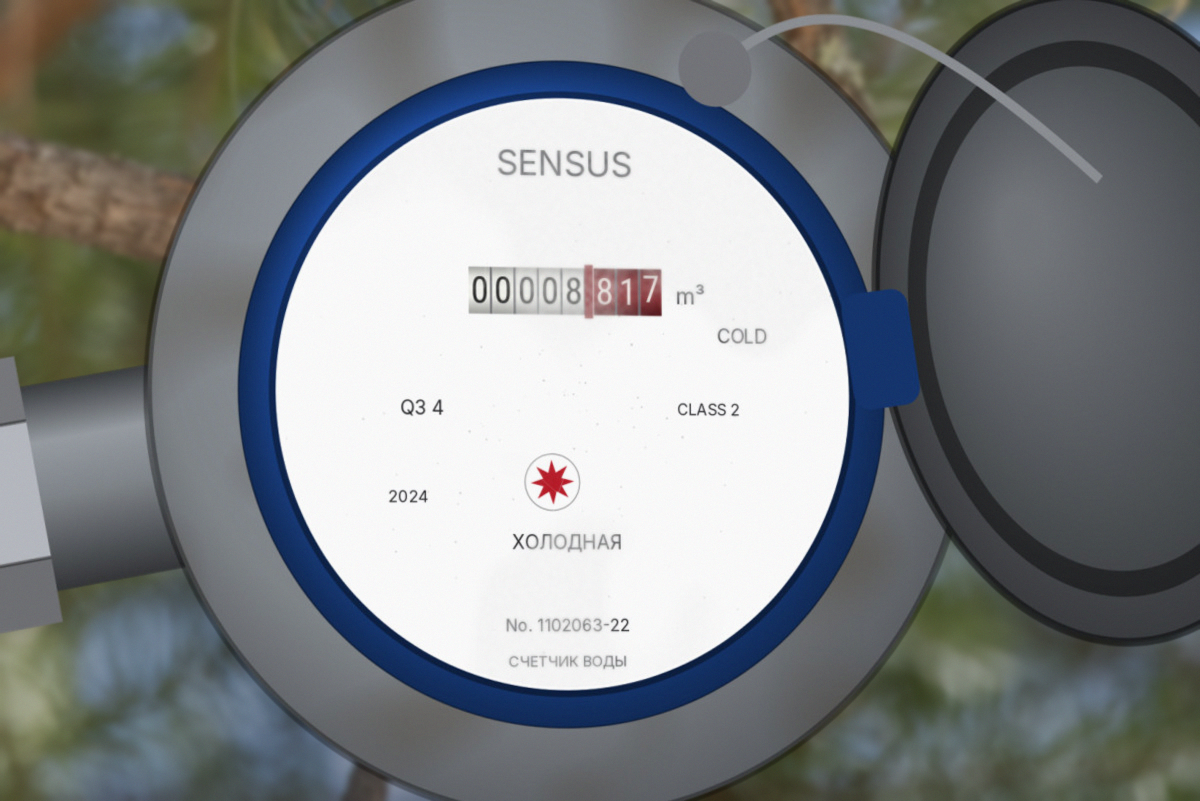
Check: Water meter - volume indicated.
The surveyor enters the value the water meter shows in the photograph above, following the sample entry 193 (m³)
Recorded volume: 8.817 (m³)
